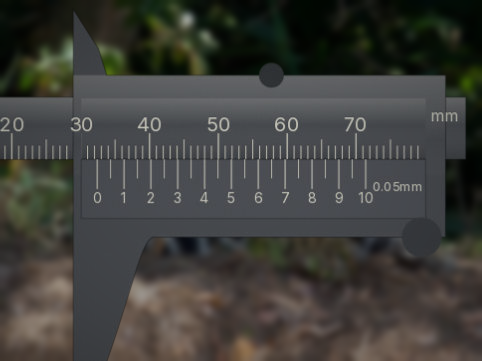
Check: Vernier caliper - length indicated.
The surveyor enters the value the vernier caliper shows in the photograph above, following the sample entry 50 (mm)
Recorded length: 32.4 (mm)
